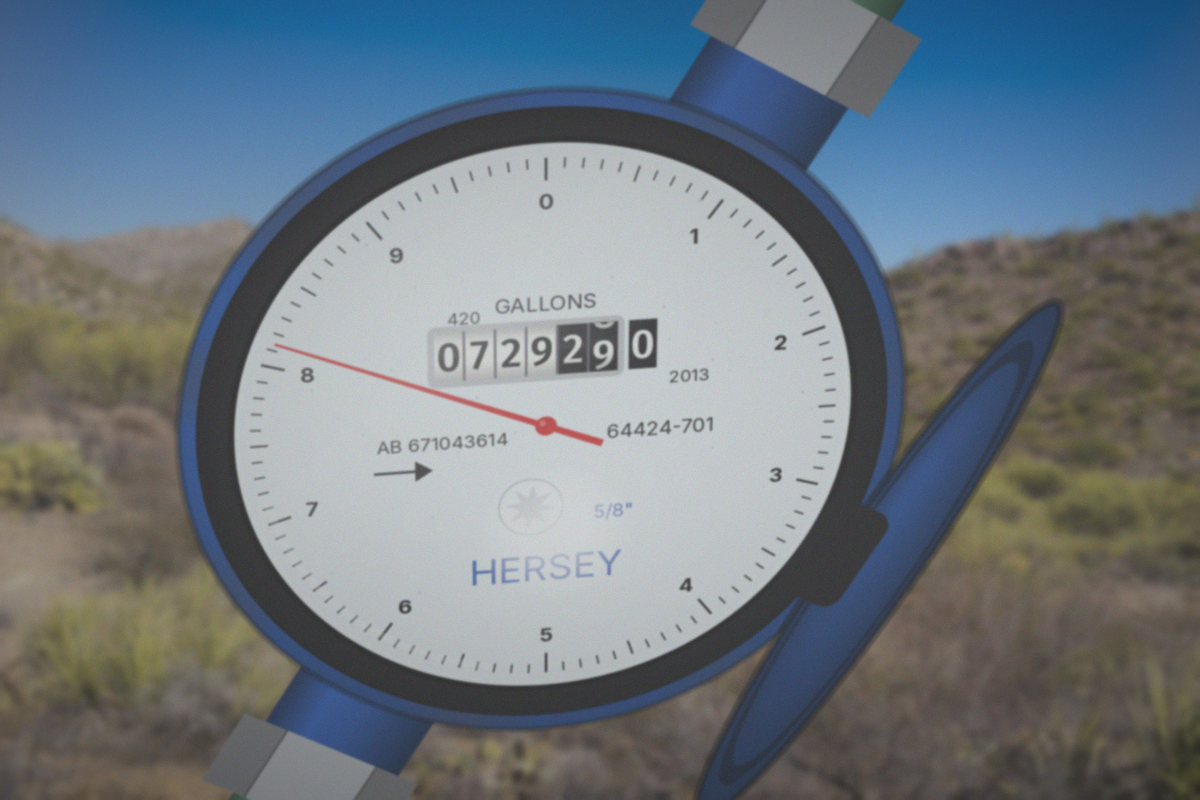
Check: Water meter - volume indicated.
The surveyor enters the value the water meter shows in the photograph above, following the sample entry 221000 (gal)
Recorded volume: 729288.1 (gal)
